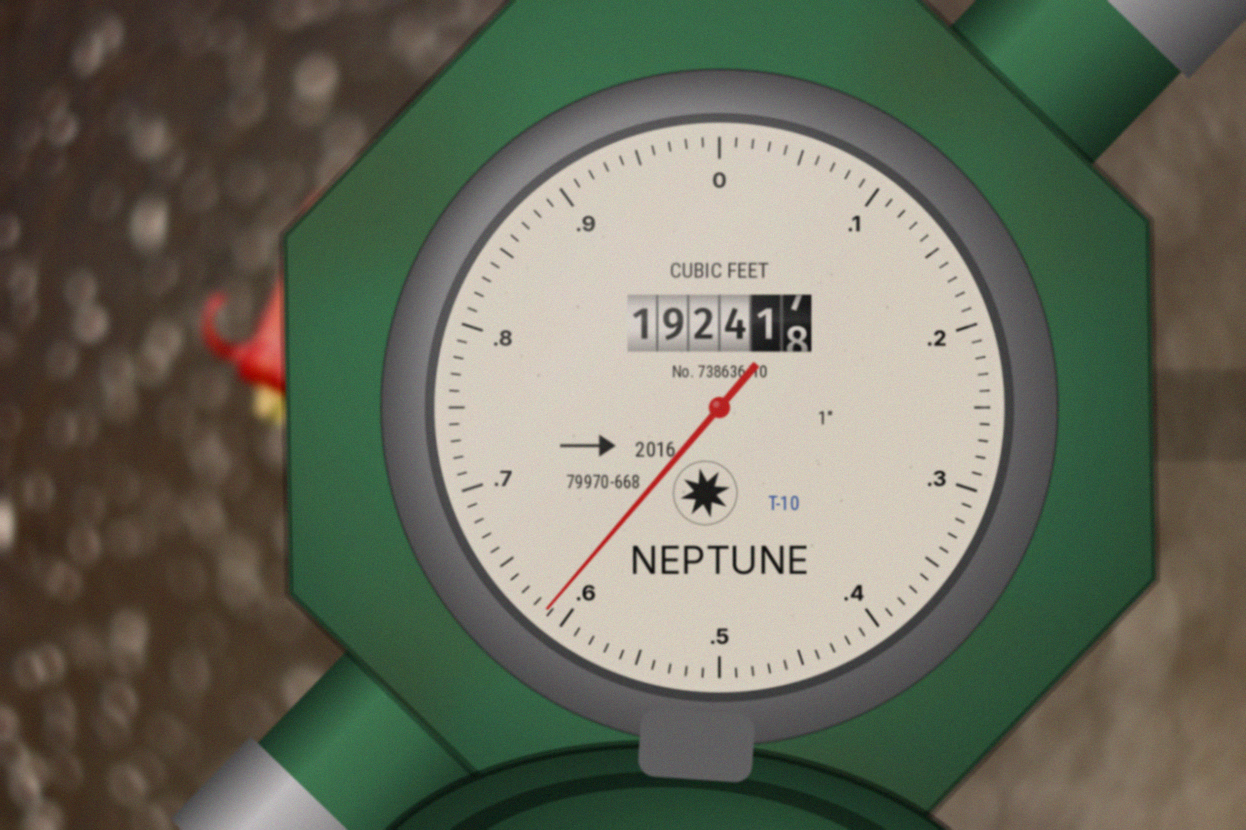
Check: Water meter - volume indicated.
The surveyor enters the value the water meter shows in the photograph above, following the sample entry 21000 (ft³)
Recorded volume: 192417.61 (ft³)
